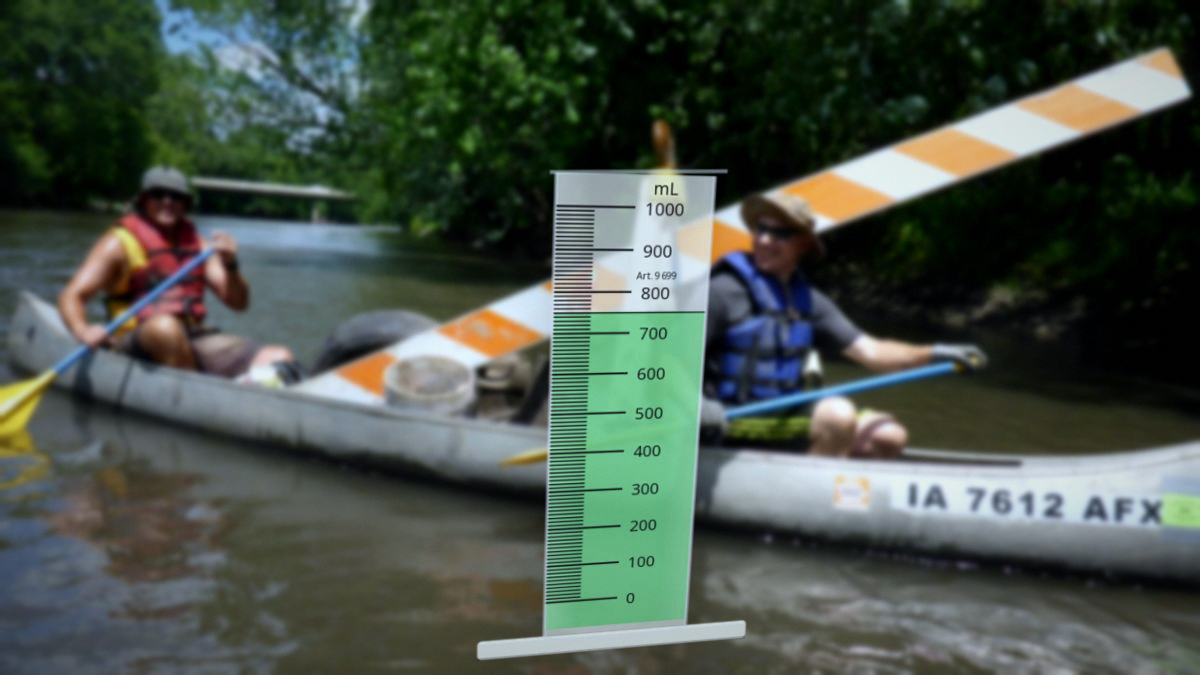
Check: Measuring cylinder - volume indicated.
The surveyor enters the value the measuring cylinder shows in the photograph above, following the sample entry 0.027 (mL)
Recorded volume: 750 (mL)
